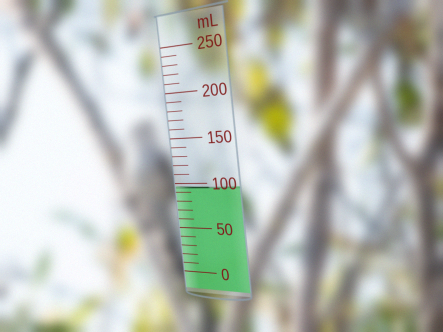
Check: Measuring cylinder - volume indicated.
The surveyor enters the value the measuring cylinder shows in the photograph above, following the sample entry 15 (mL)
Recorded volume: 95 (mL)
